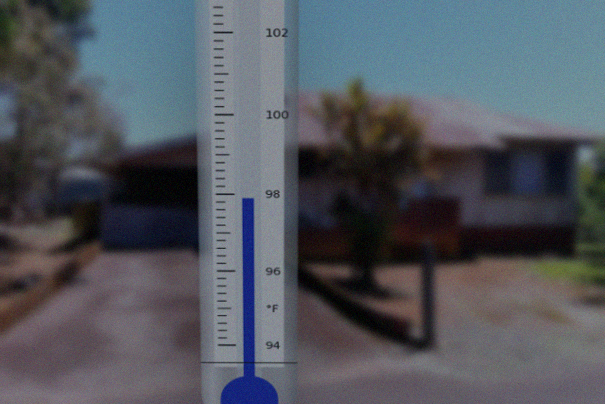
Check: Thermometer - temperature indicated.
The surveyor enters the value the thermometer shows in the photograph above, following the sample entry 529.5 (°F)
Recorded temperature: 97.9 (°F)
